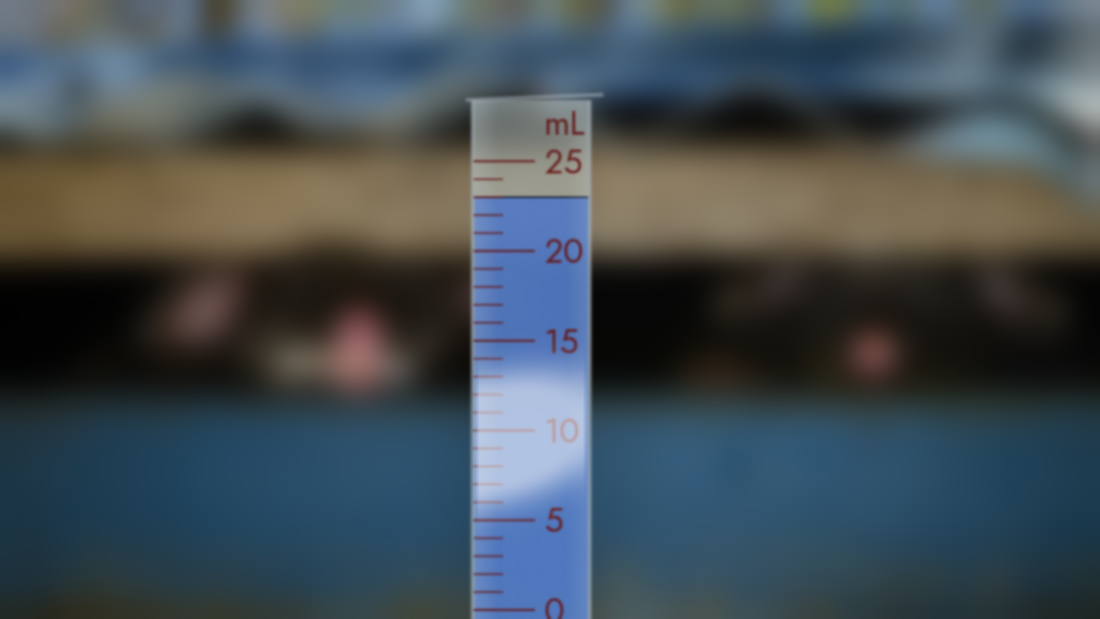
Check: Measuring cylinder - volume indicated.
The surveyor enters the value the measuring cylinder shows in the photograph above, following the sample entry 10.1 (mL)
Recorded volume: 23 (mL)
